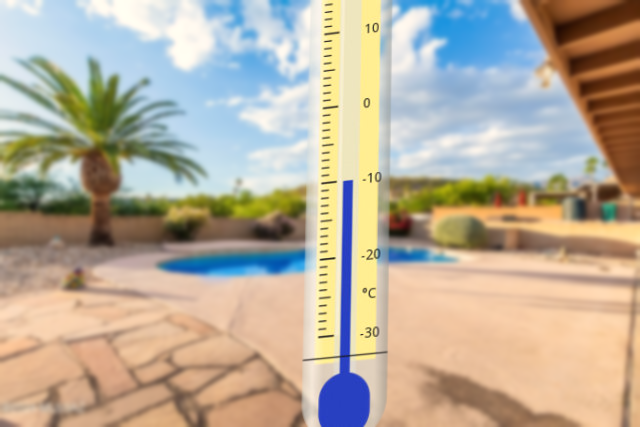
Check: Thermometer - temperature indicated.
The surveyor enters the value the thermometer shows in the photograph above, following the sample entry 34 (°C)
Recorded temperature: -10 (°C)
